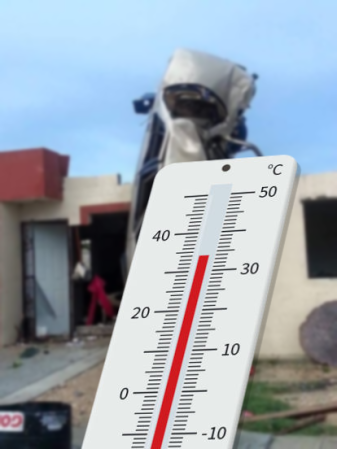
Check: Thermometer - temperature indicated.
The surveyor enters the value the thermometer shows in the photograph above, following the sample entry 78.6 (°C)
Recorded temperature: 34 (°C)
